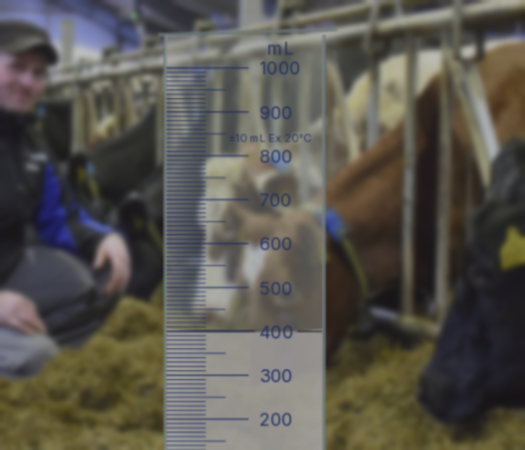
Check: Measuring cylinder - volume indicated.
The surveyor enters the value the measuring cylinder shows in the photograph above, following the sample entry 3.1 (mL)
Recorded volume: 400 (mL)
